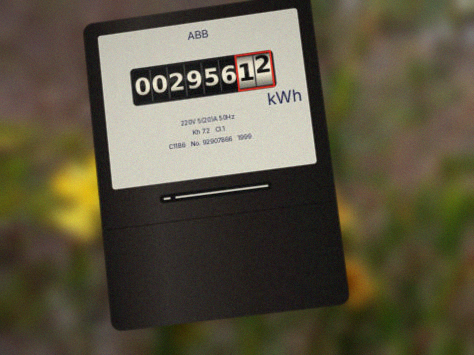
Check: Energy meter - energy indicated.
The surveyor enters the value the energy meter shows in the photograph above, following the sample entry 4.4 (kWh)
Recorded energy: 2956.12 (kWh)
